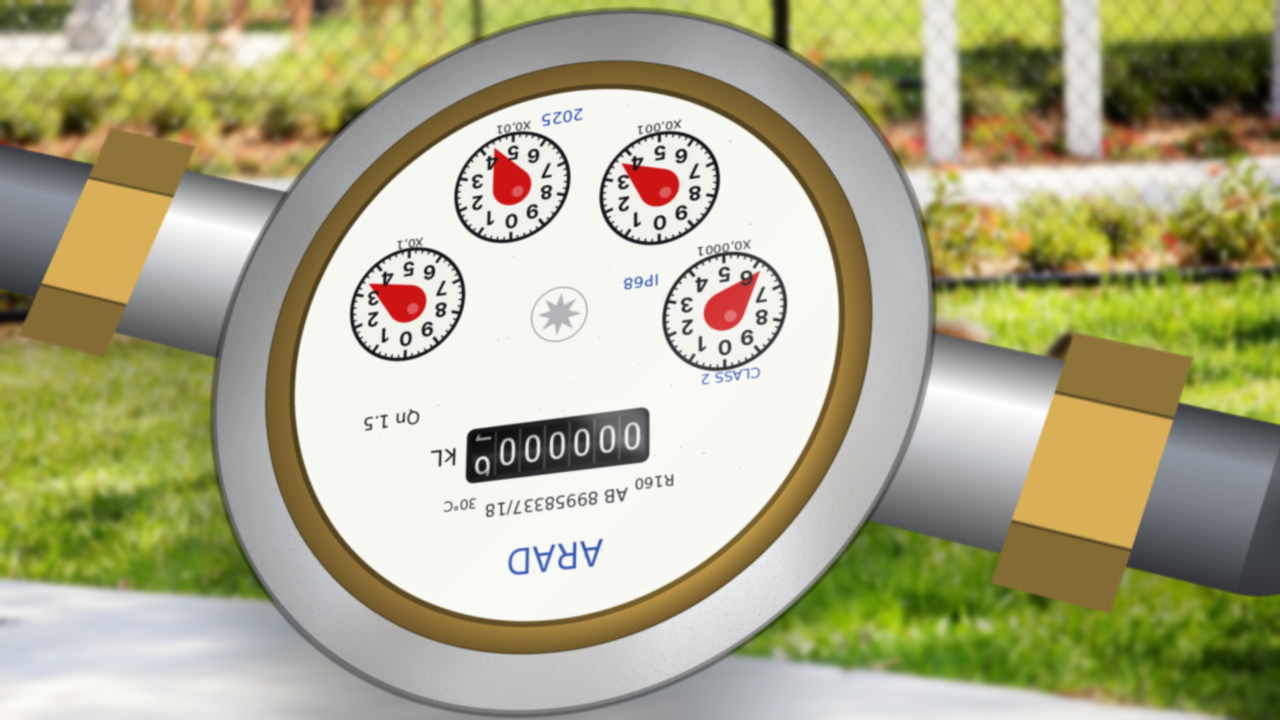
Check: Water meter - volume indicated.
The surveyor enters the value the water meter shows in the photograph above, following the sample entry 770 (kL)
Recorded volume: 6.3436 (kL)
